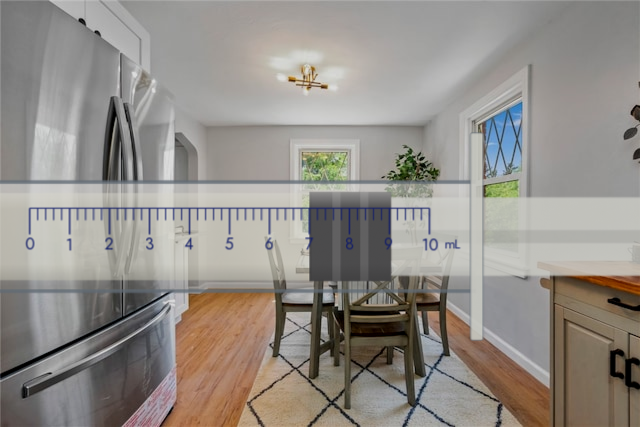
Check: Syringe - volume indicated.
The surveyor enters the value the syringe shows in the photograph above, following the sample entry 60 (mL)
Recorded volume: 7 (mL)
